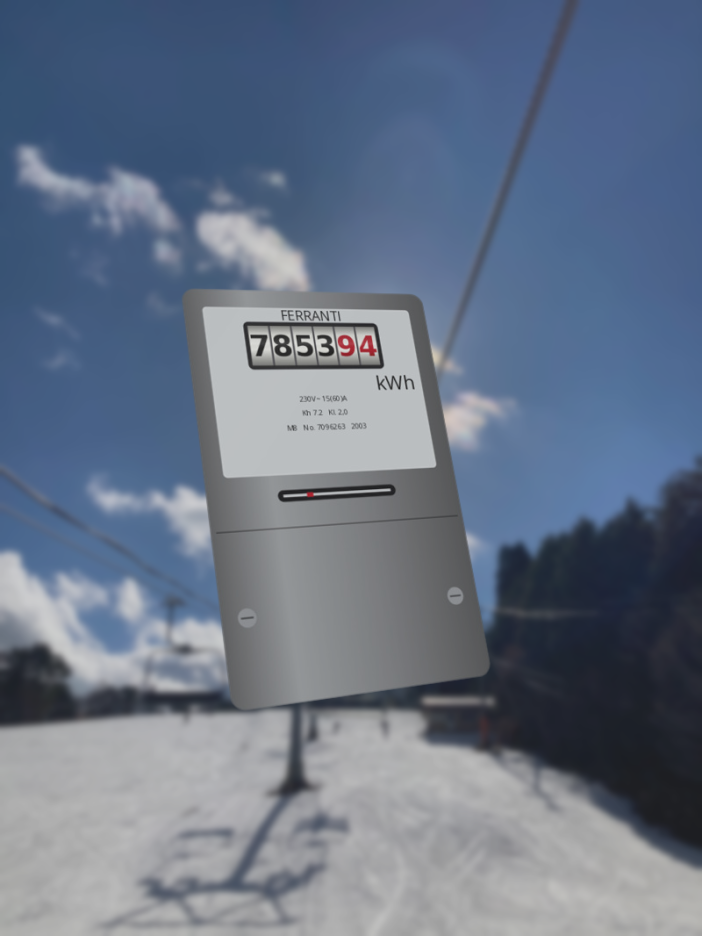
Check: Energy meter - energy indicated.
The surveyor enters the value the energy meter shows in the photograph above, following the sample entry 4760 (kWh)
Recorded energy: 7853.94 (kWh)
